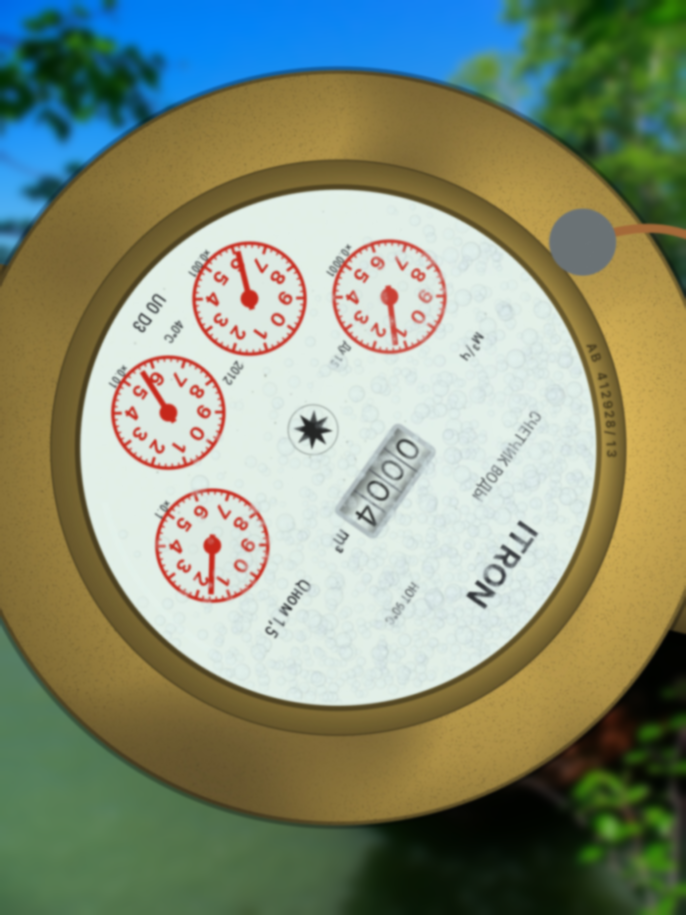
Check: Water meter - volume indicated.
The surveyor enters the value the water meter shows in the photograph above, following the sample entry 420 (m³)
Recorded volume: 4.1561 (m³)
